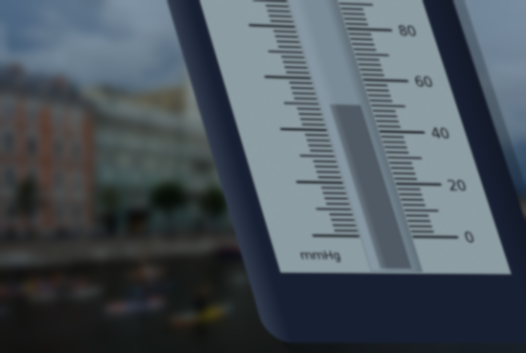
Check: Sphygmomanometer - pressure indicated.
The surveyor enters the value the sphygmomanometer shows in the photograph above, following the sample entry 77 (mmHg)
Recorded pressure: 50 (mmHg)
